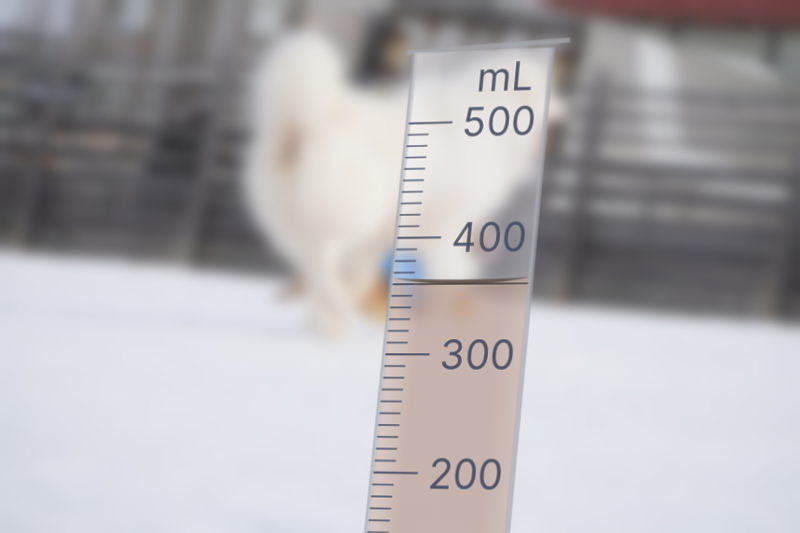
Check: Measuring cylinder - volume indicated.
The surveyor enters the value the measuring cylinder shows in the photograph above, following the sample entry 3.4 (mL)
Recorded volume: 360 (mL)
